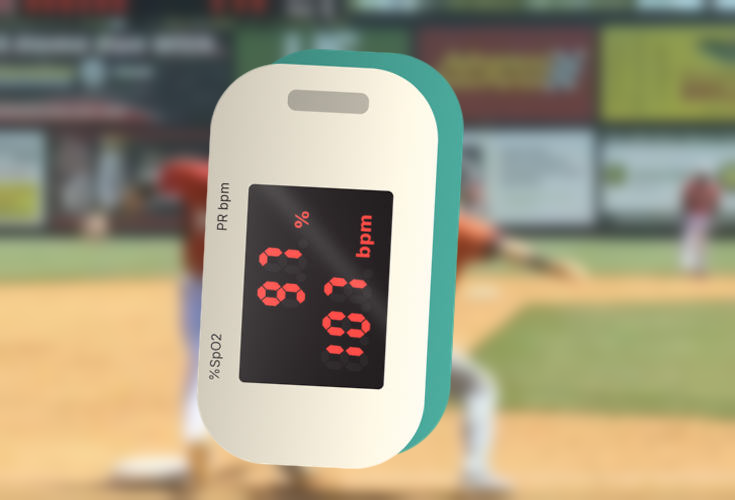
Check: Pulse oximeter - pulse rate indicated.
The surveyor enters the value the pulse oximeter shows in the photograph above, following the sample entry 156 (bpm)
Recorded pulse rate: 107 (bpm)
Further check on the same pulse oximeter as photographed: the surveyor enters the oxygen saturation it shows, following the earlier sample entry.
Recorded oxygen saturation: 97 (%)
